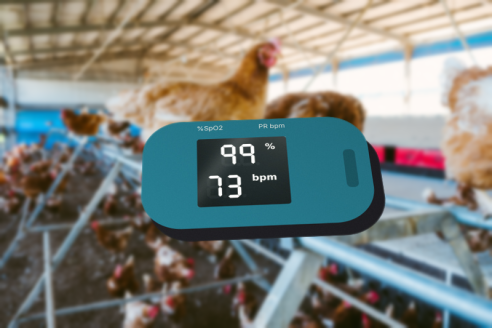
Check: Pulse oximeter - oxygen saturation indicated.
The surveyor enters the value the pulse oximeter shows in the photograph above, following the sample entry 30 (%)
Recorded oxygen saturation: 99 (%)
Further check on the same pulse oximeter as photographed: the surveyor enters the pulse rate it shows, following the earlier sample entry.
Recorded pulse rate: 73 (bpm)
